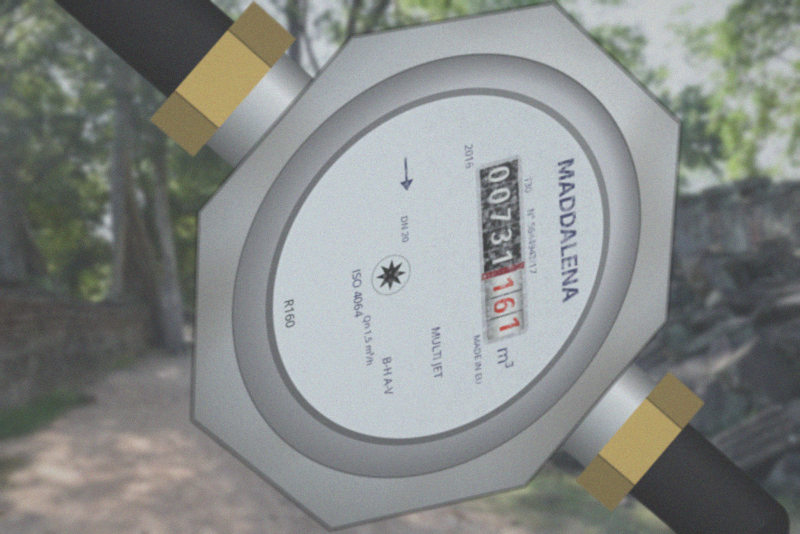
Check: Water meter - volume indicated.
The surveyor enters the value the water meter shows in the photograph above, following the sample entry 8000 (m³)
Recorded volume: 731.161 (m³)
